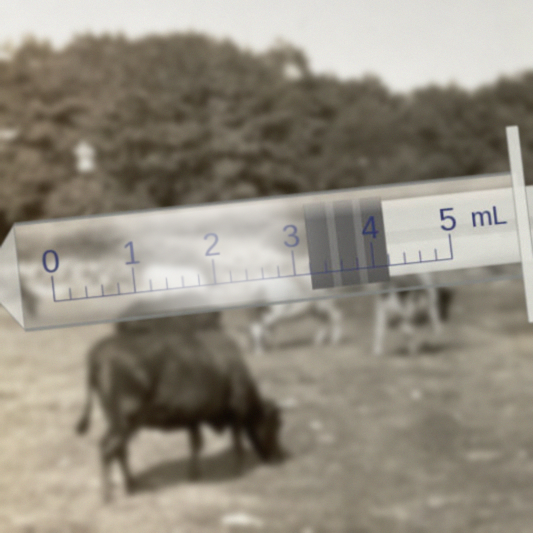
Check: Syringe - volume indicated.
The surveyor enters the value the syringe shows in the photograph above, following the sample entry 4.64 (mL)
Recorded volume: 3.2 (mL)
